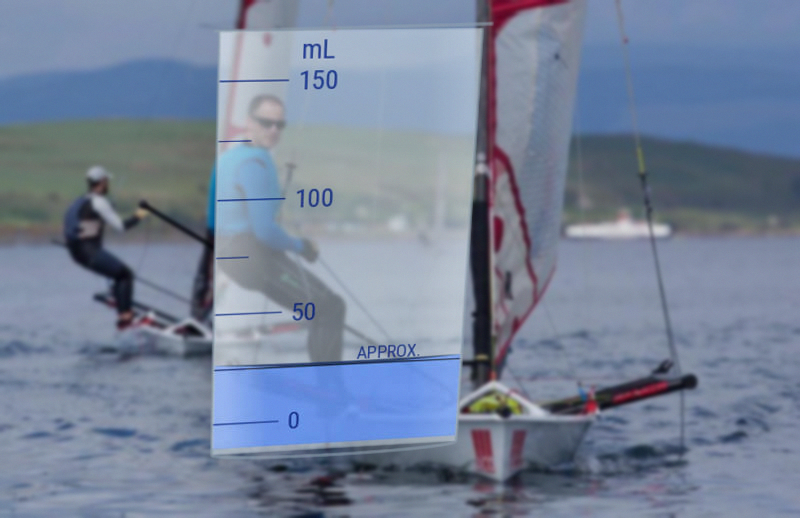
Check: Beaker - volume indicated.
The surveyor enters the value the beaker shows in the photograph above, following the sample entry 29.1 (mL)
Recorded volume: 25 (mL)
